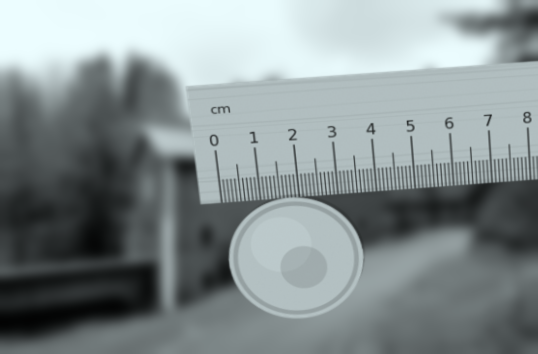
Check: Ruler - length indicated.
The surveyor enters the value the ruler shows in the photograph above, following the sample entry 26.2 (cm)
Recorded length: 3.5 (cm)
